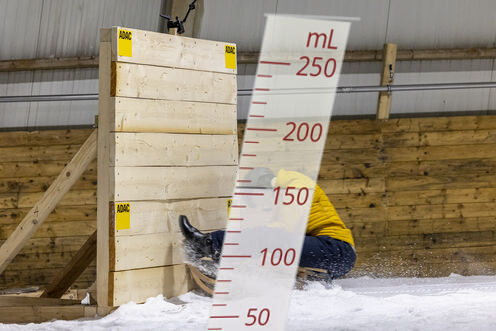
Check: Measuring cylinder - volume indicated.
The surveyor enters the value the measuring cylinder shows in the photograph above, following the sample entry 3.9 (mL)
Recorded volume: 155 (mL)
